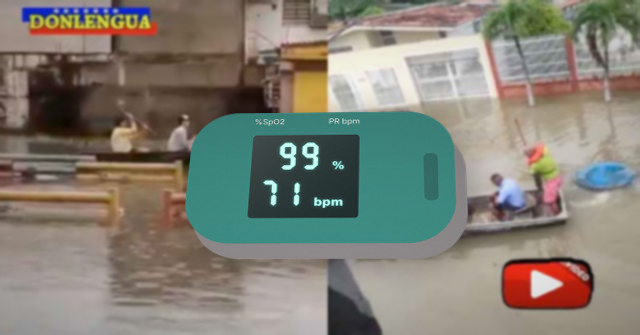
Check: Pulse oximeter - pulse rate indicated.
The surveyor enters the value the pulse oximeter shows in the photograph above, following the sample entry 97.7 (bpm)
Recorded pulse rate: 71 (bpm)
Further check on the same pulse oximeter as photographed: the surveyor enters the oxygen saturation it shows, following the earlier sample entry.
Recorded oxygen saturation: 99 (%)
